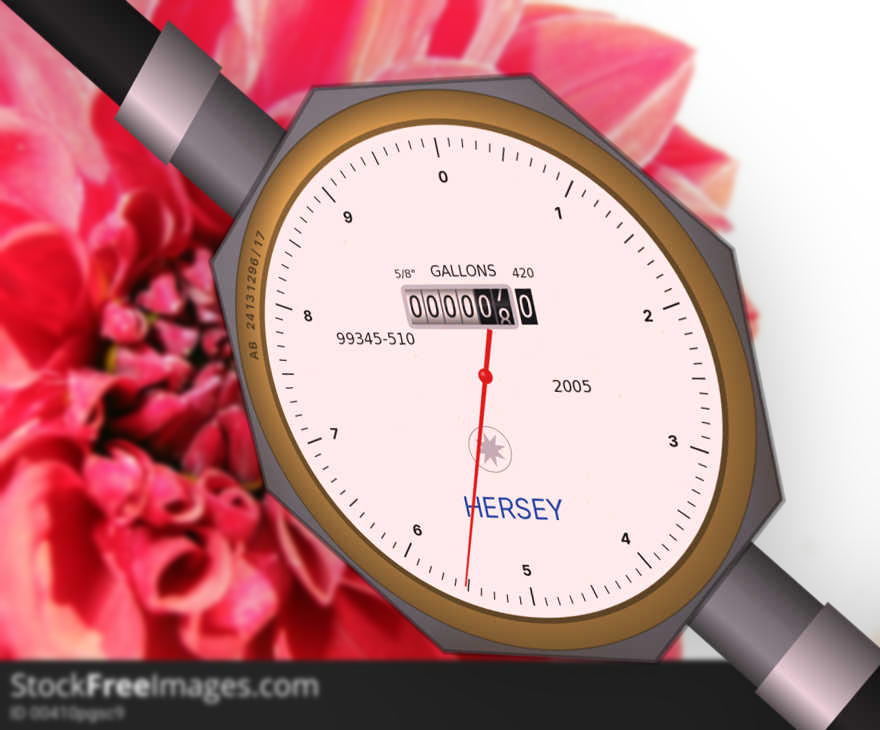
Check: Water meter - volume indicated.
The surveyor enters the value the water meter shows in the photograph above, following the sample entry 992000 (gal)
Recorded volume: 75.5 (gal)
